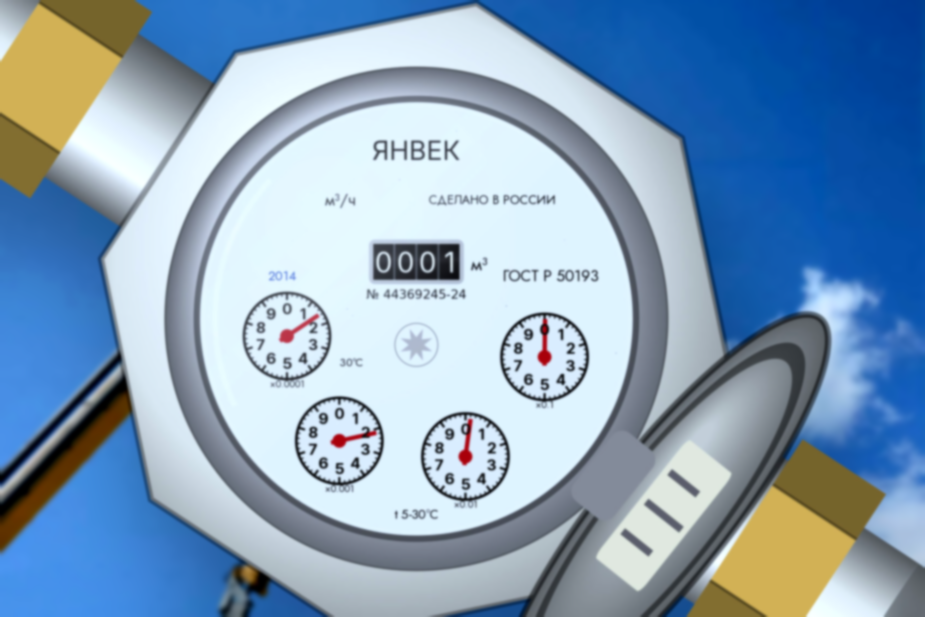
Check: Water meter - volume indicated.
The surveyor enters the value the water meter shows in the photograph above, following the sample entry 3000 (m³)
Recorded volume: 1.0021 (m³)
